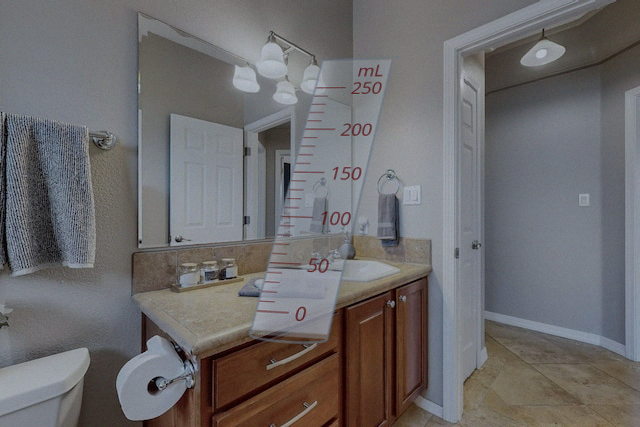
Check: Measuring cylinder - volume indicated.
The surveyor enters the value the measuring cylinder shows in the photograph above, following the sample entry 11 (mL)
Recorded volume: 45 (mL)
